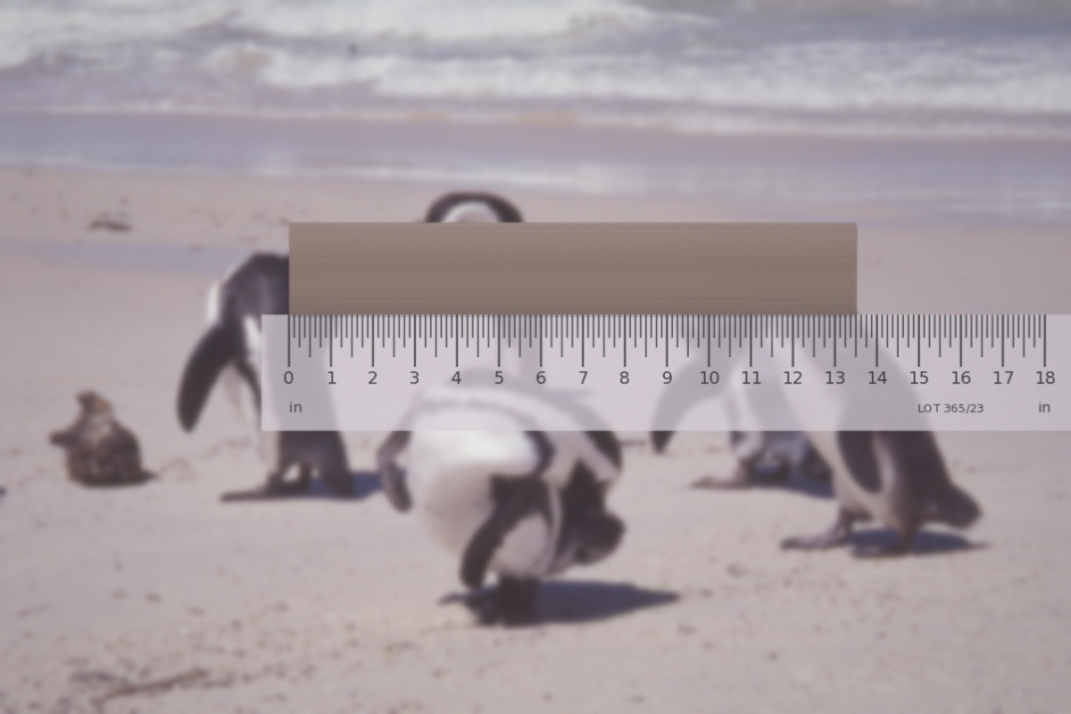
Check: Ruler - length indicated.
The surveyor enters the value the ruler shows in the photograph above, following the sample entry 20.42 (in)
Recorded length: 13.5 (in)
